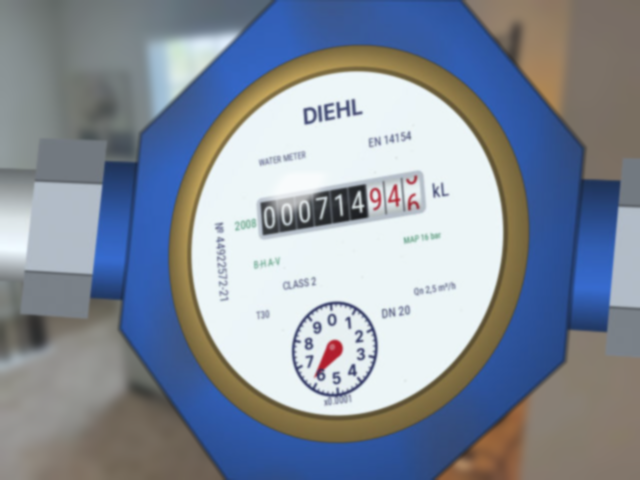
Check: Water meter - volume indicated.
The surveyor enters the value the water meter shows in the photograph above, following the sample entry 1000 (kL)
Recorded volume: 714.9456 (kL)
